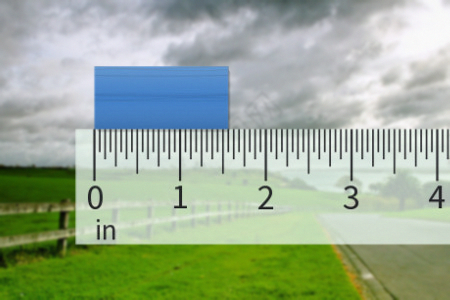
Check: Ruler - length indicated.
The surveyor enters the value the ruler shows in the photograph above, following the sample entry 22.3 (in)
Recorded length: 1.5625 (in)
